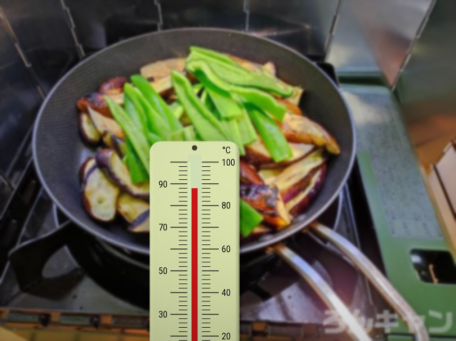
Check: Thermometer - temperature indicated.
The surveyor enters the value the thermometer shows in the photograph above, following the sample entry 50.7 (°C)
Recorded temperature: 88 (°C)
